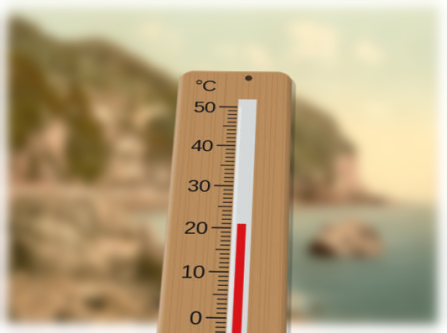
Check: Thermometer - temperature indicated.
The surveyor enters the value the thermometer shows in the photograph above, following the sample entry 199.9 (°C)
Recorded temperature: 21 (°C)
